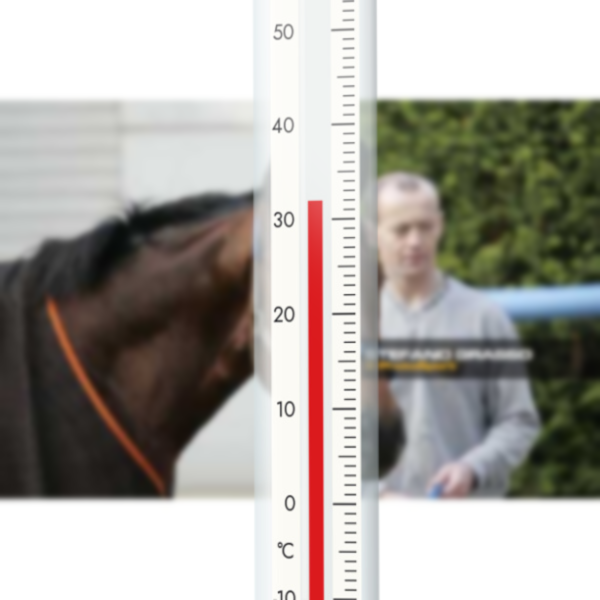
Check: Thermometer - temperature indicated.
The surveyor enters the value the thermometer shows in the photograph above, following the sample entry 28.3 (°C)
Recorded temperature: 32 (°C)
